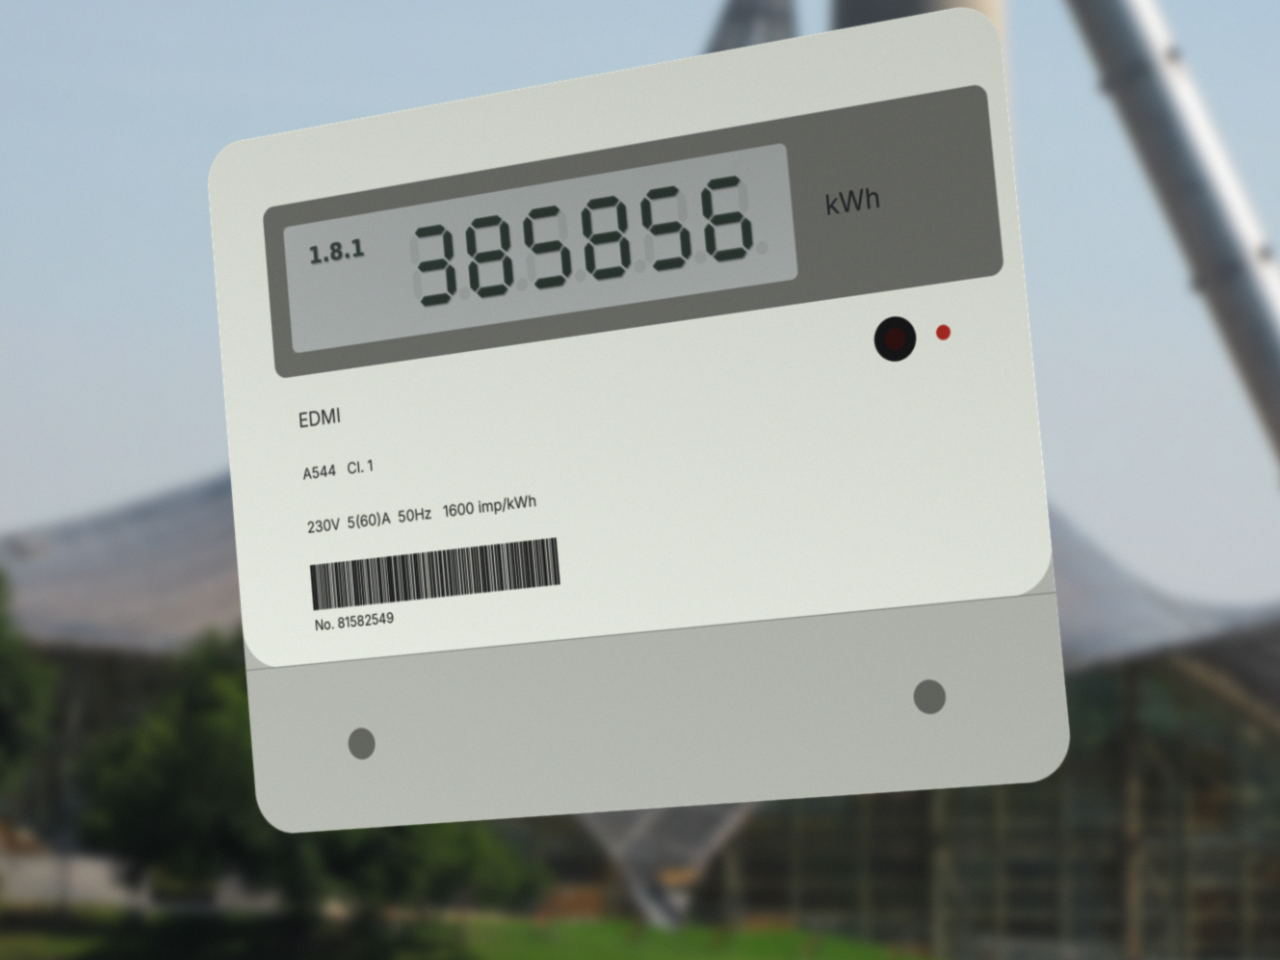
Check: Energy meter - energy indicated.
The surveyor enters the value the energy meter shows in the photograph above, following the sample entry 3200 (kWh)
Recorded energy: 385856 (kWh)
